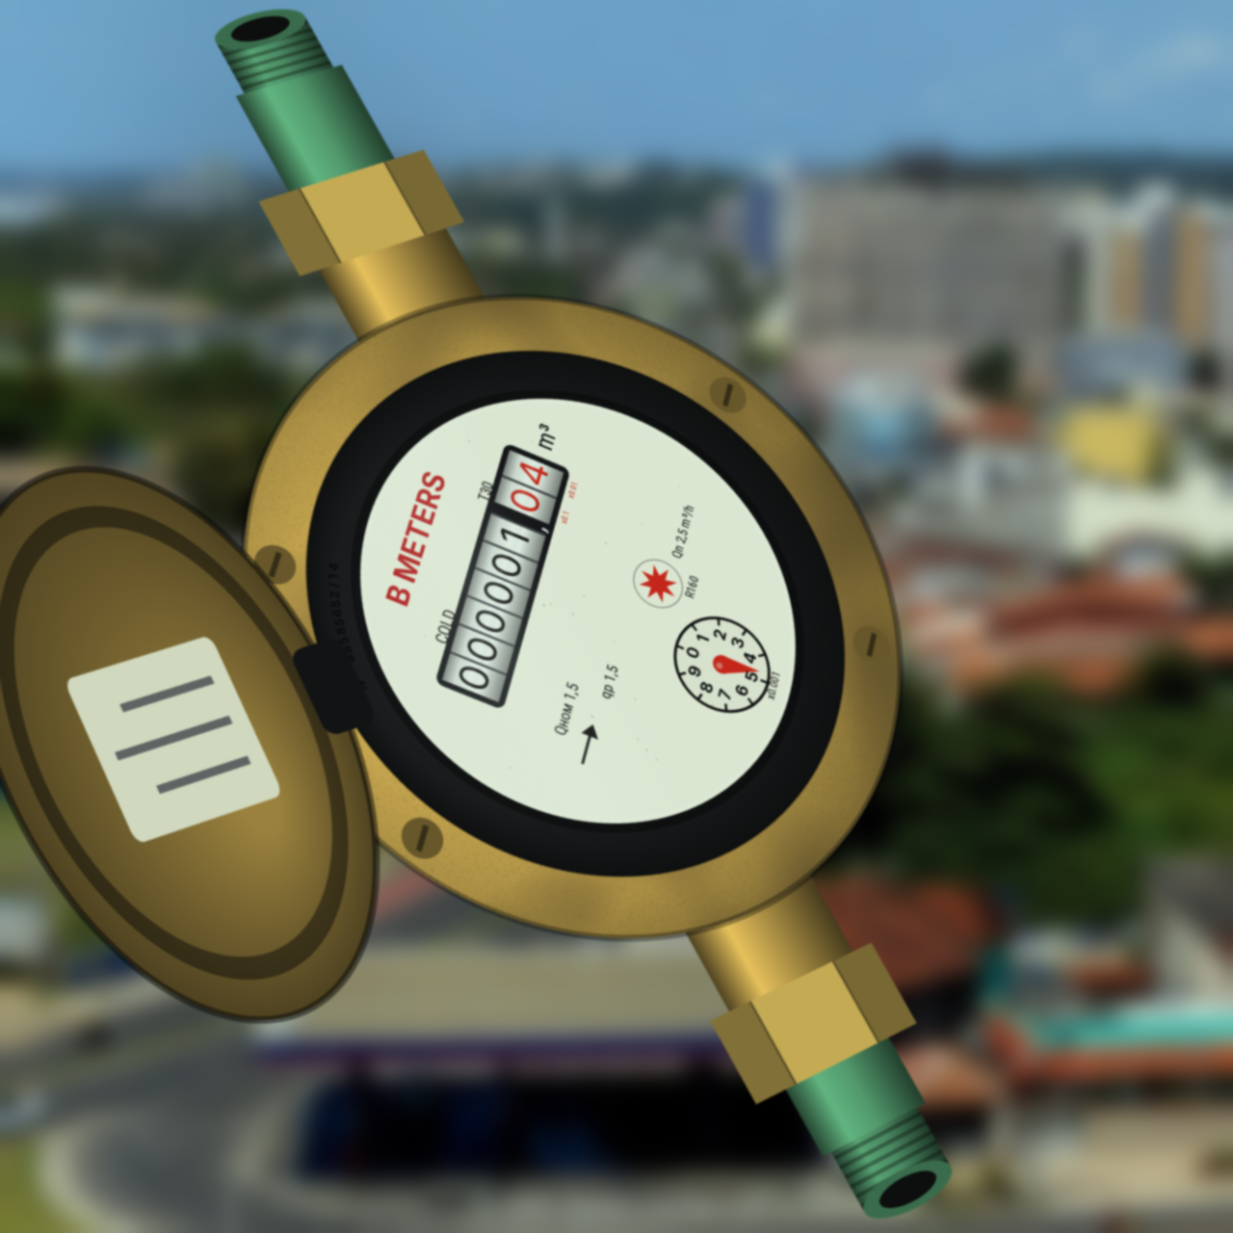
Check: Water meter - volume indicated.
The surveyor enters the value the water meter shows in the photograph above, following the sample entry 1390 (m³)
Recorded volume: 1.044 (m³)
